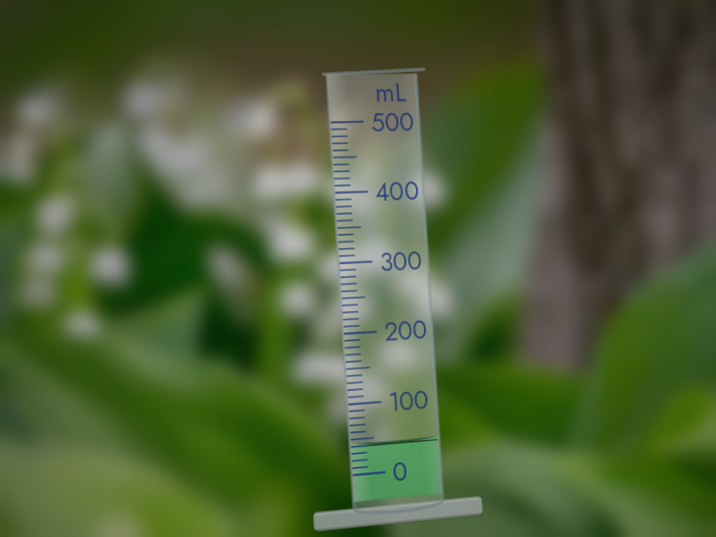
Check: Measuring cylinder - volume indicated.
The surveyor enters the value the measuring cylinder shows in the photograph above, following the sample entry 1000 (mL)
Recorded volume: 40 (mL)
